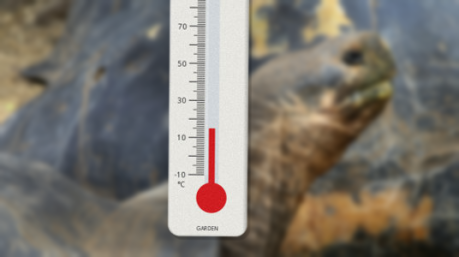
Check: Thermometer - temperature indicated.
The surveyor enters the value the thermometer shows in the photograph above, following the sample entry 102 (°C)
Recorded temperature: 15 (°C)
